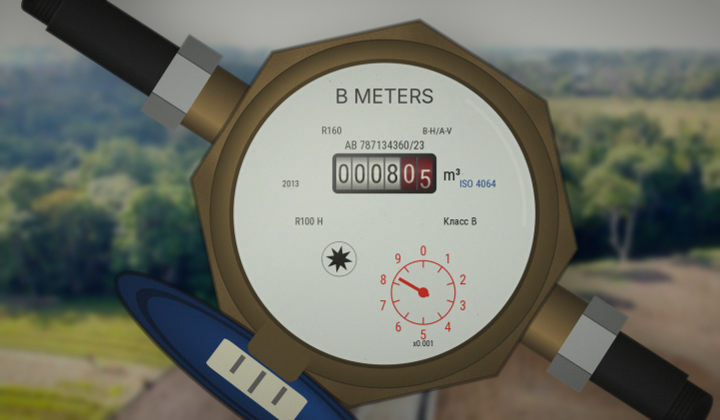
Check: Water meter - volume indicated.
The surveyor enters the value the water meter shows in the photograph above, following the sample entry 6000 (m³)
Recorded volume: 8.048 (m³)
